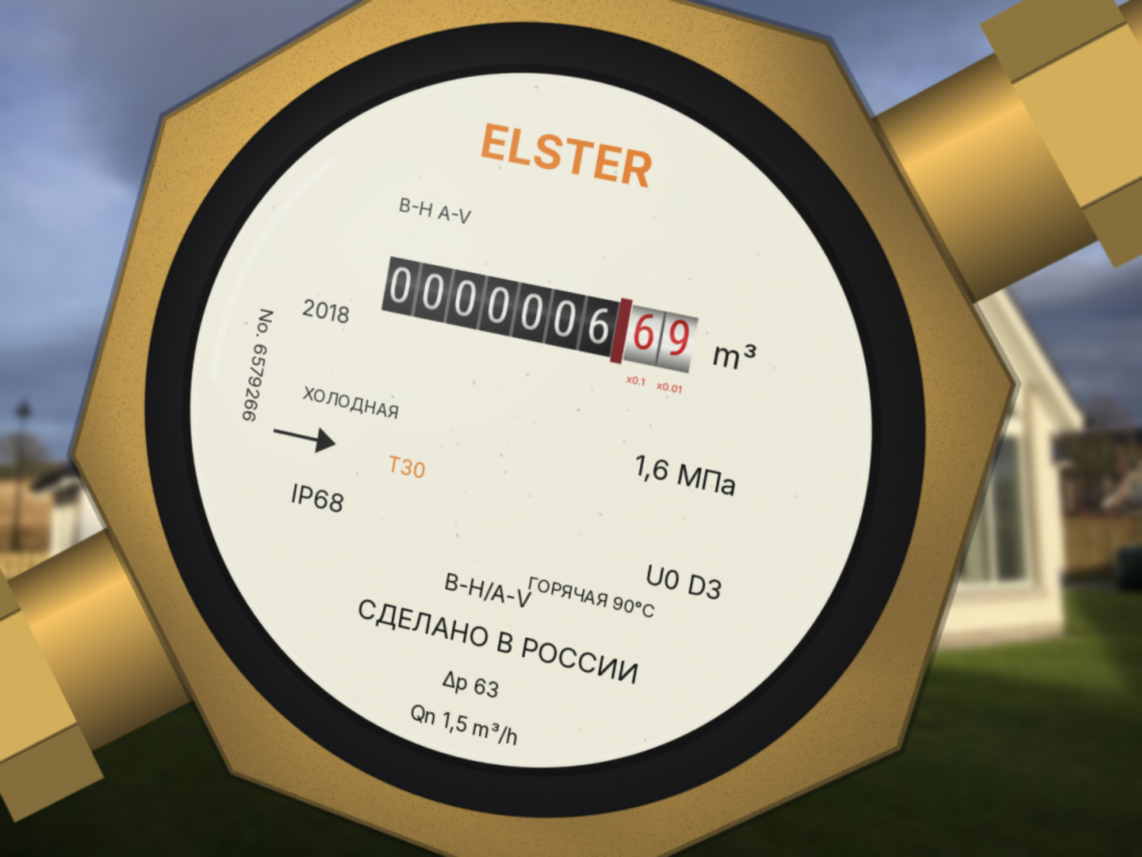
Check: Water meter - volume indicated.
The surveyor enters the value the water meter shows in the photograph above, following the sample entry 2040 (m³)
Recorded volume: 6.69 (m³)
